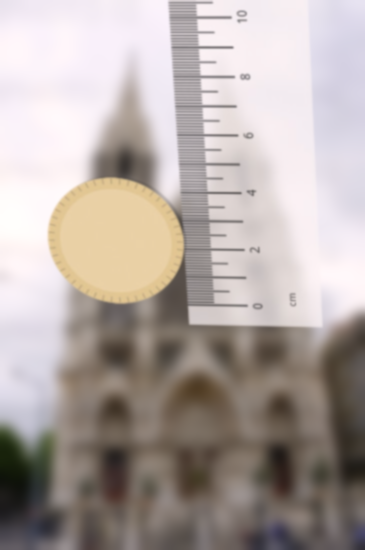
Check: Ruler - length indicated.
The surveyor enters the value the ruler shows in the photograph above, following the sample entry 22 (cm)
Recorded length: 4.5 (cm)
